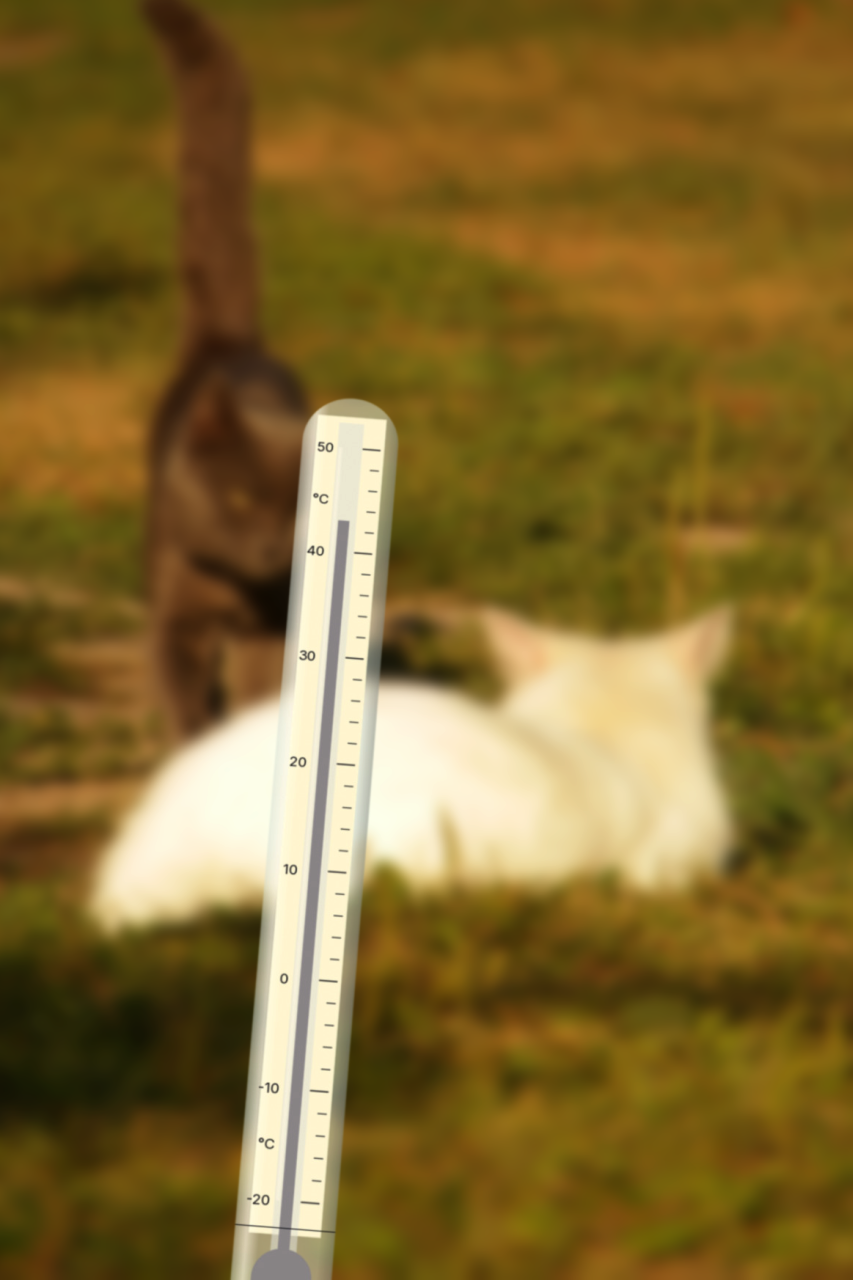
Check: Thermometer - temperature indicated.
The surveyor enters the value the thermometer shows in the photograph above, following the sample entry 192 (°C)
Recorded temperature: 43 (°C)
